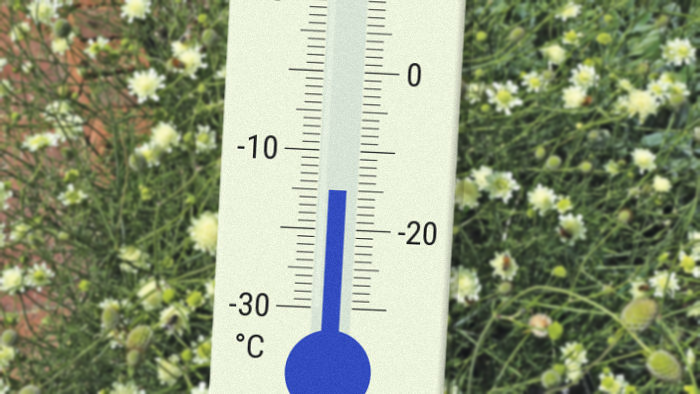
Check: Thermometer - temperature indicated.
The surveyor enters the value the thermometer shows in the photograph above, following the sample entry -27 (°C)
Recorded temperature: -15 (°C)
